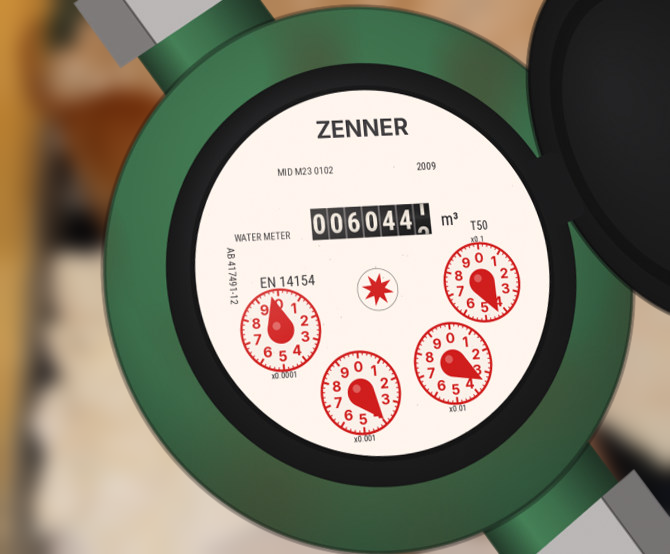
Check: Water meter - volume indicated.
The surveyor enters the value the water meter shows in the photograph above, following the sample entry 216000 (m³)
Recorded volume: 60441.4339 (m³)
